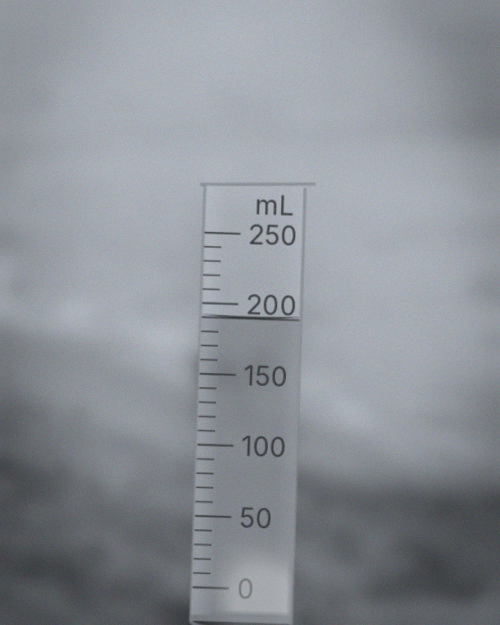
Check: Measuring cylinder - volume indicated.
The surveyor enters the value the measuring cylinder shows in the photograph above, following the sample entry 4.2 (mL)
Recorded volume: 190 (mL)
